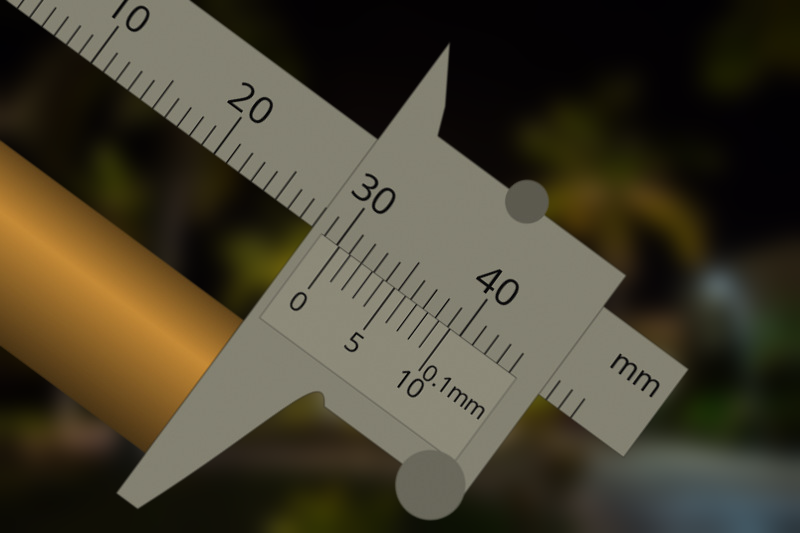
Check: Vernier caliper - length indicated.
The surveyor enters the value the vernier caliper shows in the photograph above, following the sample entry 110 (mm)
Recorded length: 30.2 (mm)
